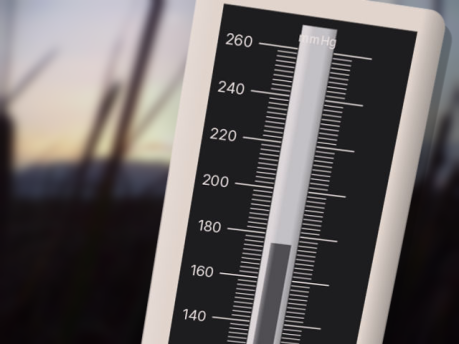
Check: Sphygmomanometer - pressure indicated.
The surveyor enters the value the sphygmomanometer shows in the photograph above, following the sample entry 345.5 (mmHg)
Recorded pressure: 176 (mmHg)
